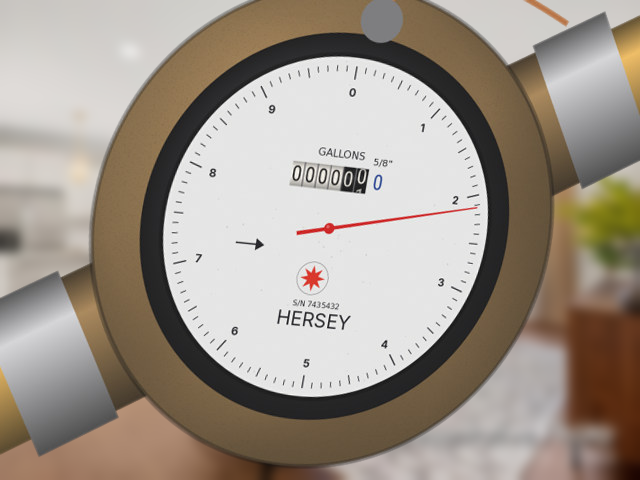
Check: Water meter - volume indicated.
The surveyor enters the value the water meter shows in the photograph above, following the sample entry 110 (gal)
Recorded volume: 2.1 (gal)
